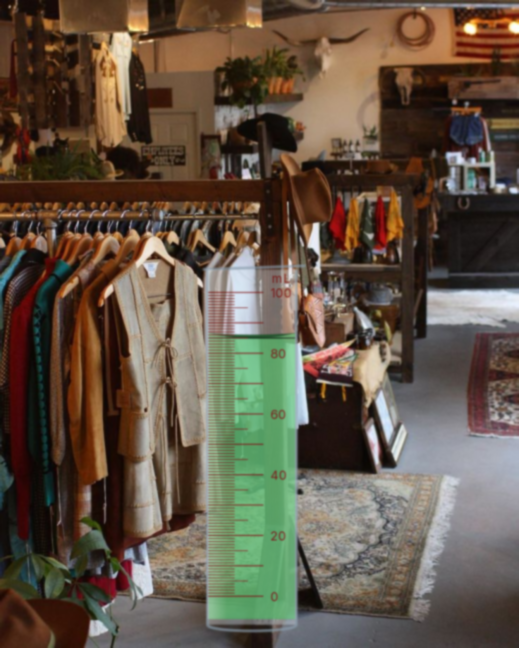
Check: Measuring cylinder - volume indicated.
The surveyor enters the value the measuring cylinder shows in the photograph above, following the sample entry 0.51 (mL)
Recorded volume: 85 (mL)
